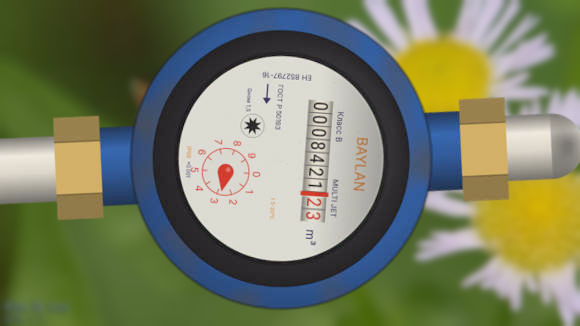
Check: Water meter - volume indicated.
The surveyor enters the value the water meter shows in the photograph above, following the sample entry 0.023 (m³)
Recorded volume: 8421.232 (m³)
